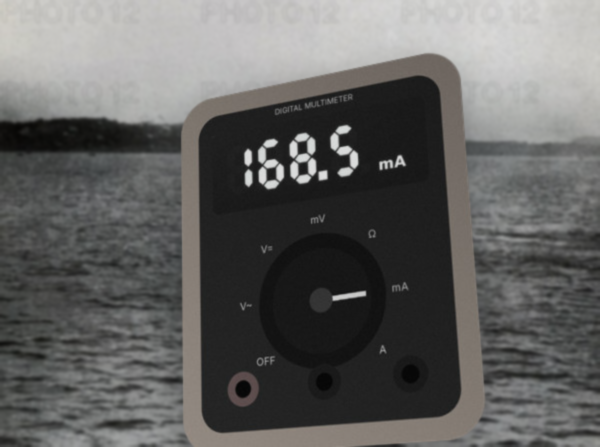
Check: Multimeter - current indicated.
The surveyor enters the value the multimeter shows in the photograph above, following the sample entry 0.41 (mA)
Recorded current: 168.5 (mA)
